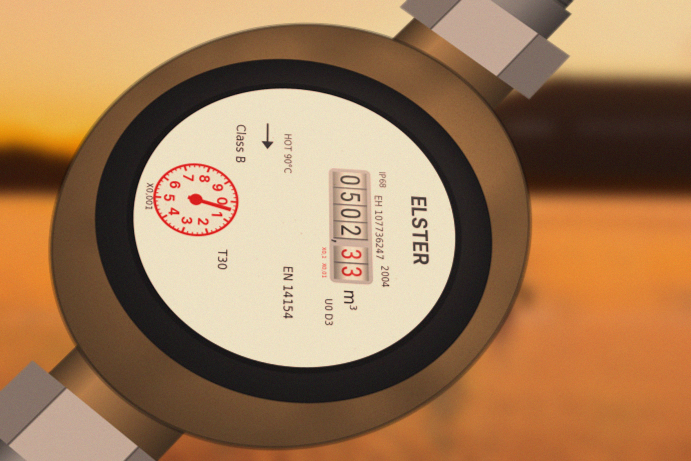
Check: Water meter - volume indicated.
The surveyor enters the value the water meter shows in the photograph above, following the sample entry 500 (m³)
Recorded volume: 502.330 (m³)
